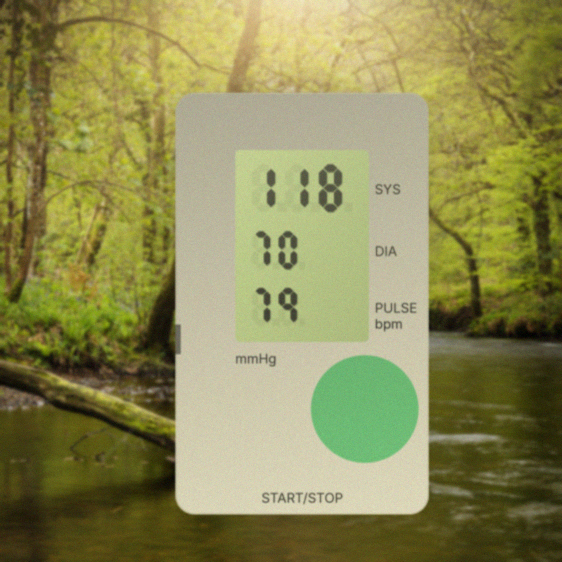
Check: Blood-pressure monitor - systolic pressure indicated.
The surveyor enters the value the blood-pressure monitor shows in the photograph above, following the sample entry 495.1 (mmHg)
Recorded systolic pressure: 118 (mmHg)
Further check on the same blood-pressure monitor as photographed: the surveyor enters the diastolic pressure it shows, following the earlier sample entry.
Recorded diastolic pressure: 70 (mmHg)
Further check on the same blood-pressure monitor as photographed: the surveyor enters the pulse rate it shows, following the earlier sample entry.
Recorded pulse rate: 79 (bpm)
